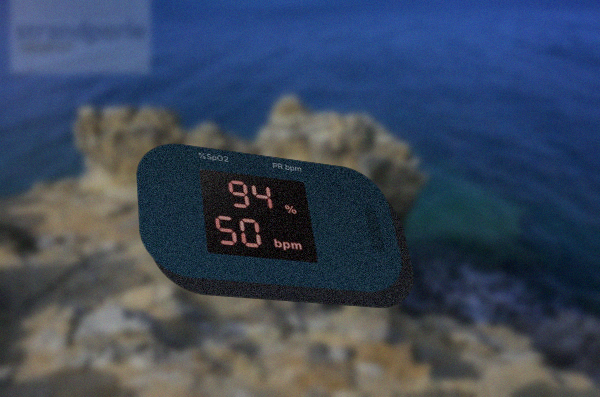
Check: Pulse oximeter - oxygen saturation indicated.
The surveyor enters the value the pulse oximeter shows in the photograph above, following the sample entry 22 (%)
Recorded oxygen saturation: 94 (%)
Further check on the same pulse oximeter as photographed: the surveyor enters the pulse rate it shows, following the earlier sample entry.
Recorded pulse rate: 50 (bpm)
